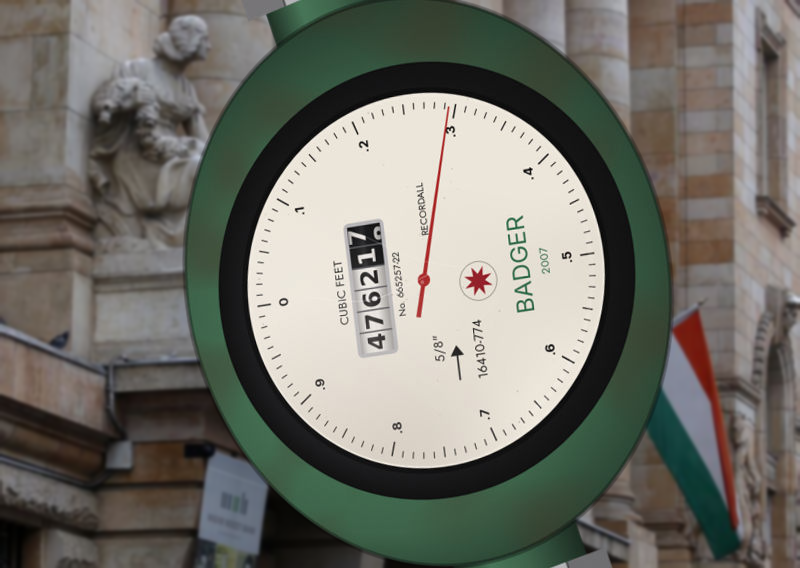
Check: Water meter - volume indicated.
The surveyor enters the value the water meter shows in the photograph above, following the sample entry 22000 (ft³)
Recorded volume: 476217.29 (ft³)
